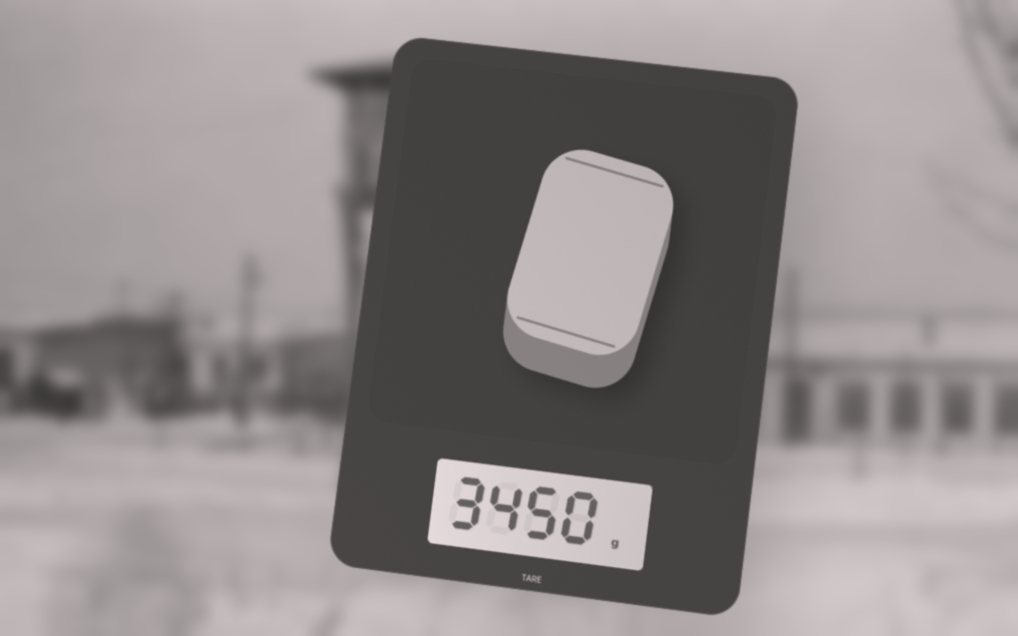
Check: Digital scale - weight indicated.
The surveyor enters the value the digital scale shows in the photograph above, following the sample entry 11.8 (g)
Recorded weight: 3450 (g)
